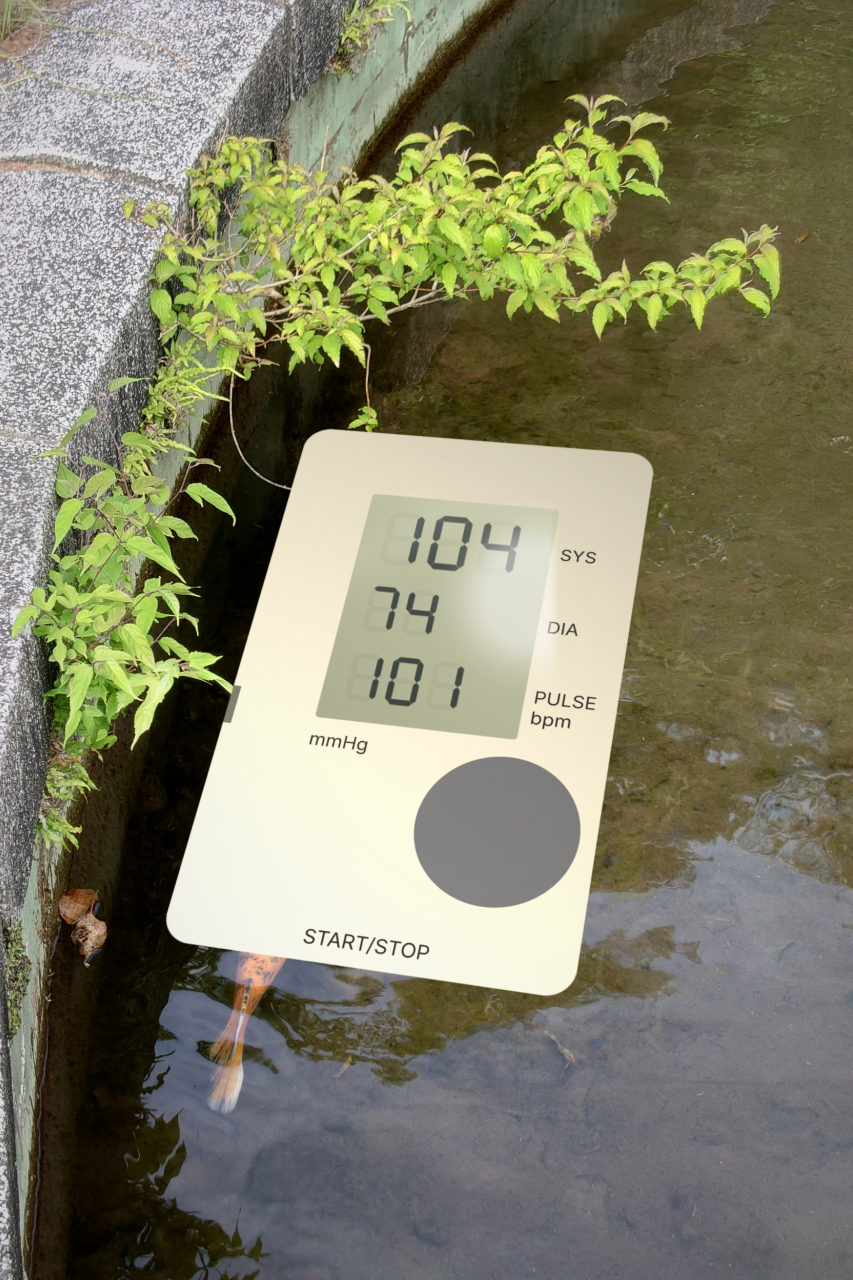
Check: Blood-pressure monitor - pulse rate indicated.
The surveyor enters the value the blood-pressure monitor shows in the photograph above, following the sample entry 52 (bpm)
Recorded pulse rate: 101 (bpm)
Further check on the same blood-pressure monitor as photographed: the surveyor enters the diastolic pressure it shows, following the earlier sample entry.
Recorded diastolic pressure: 74 (mmHg)
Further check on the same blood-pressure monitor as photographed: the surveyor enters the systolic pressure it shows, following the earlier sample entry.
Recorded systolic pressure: 104 (mmHg)
